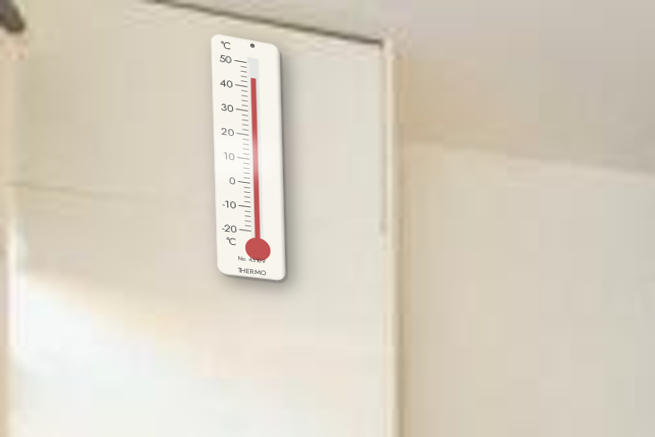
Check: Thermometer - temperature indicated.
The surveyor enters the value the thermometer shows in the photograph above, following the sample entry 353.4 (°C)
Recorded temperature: 44 (°C)
